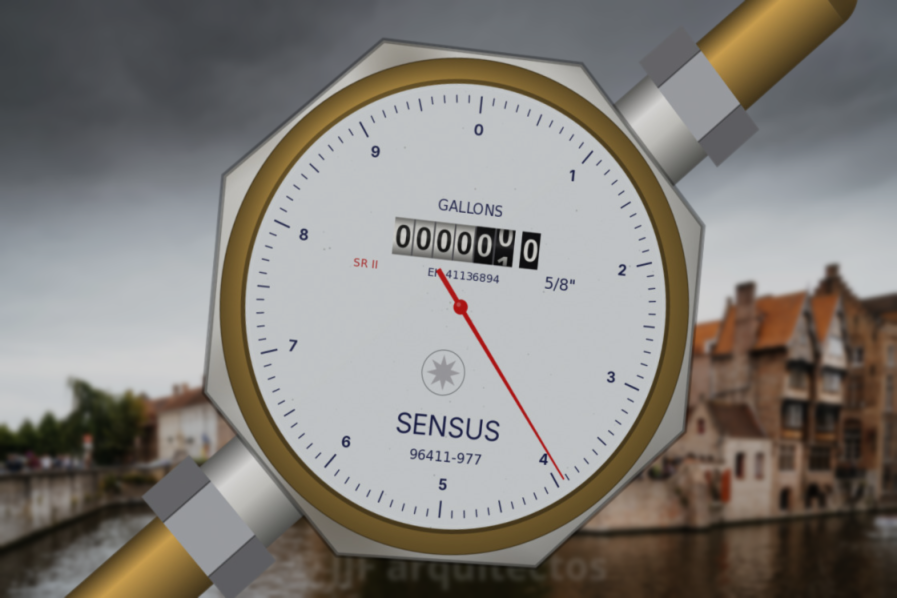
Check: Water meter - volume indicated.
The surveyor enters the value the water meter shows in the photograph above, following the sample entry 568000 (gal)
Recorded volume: 3.9 (gal)
